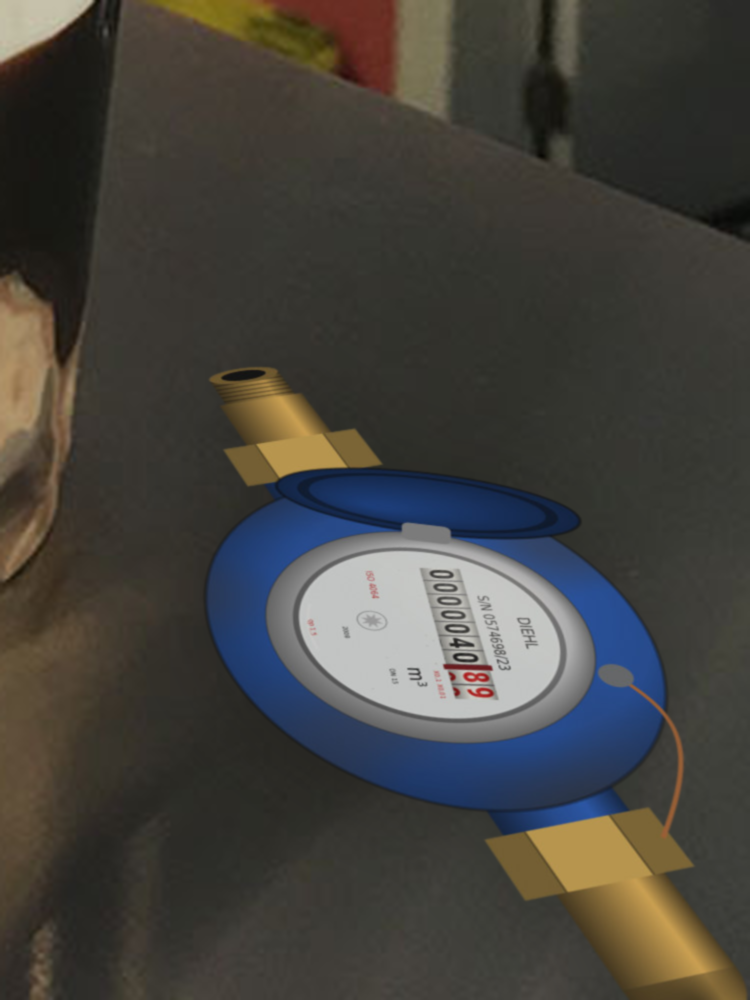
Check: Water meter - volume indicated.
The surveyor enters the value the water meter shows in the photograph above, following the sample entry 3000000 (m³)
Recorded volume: 40.89 (m³)
